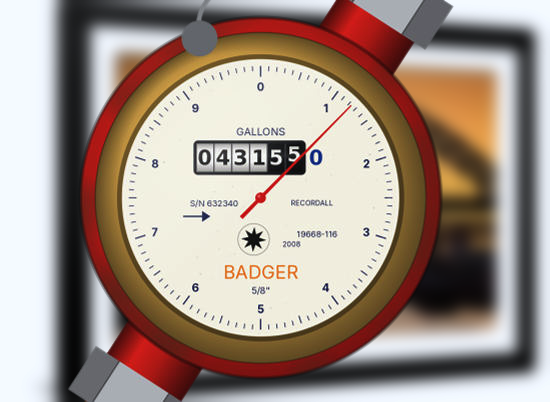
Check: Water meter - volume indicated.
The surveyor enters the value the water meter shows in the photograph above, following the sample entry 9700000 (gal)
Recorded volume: 431551.2 (gal)
